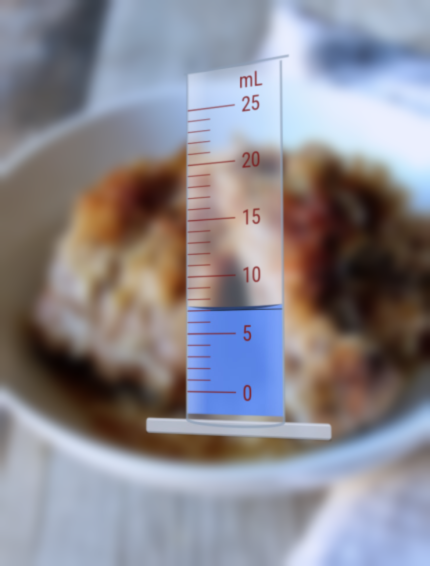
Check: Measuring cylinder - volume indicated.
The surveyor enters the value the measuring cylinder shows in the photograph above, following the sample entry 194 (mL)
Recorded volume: 7 (mL)
